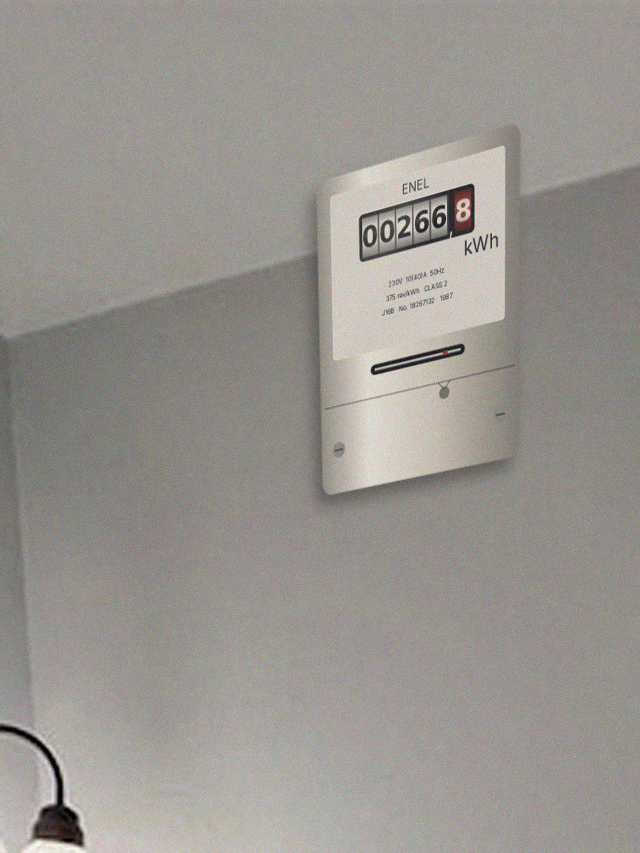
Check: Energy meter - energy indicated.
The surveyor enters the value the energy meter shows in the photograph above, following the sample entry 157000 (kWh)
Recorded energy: 266.8 (kWh)
